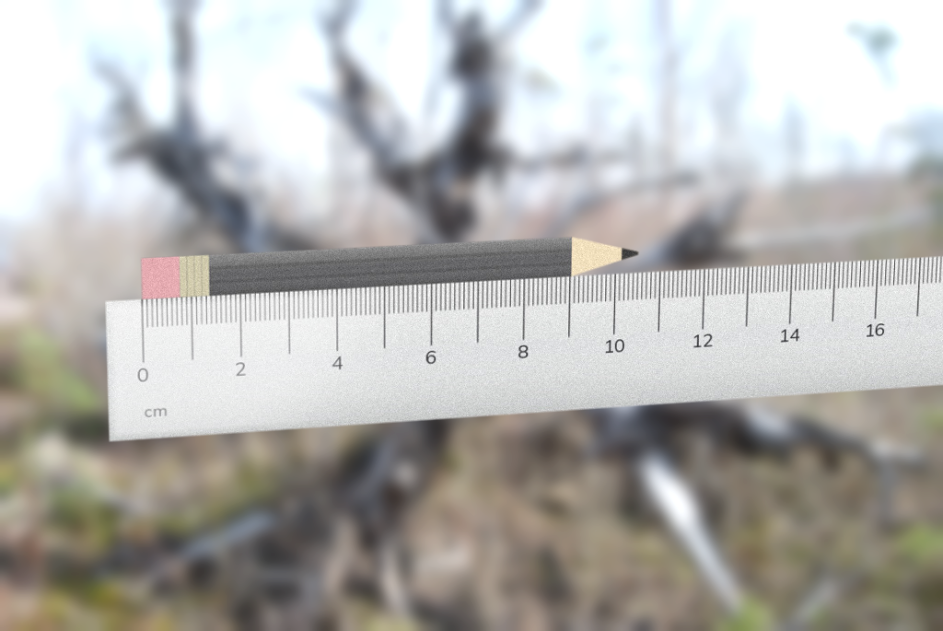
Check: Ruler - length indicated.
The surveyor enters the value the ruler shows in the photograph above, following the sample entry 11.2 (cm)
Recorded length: 10.5 (cm)
